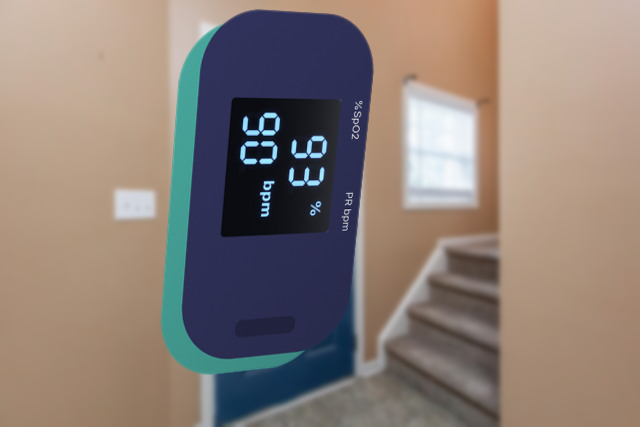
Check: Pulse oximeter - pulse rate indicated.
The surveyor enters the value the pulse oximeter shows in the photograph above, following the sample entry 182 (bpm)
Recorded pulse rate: 90 (bpm)
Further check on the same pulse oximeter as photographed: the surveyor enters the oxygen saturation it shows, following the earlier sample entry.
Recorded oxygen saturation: 93 (%)
